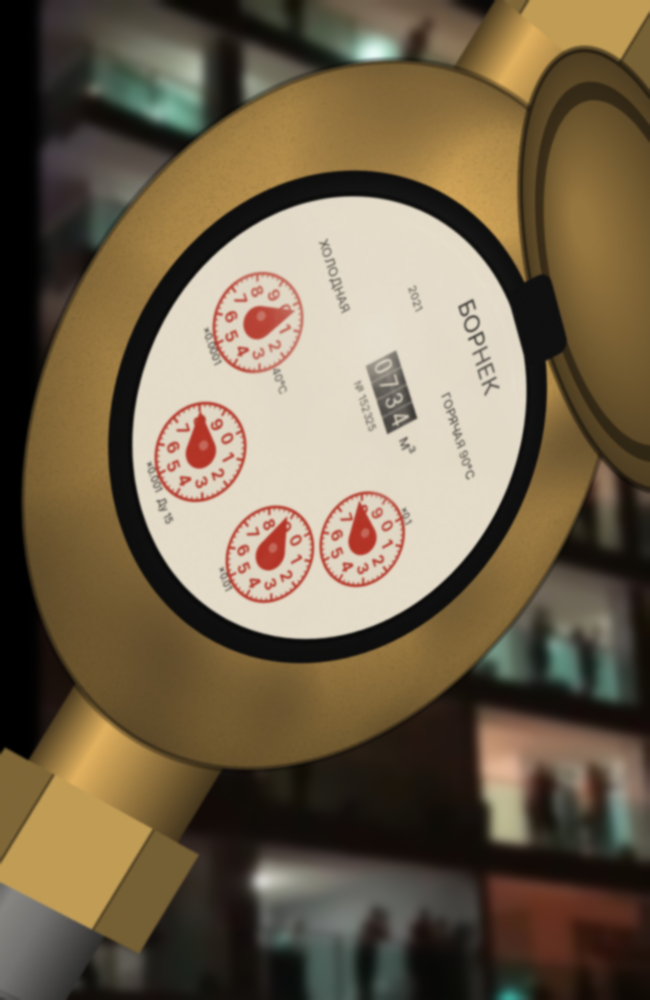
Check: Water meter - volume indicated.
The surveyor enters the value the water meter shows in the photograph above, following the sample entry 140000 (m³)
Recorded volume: 734.7880 (m³)
